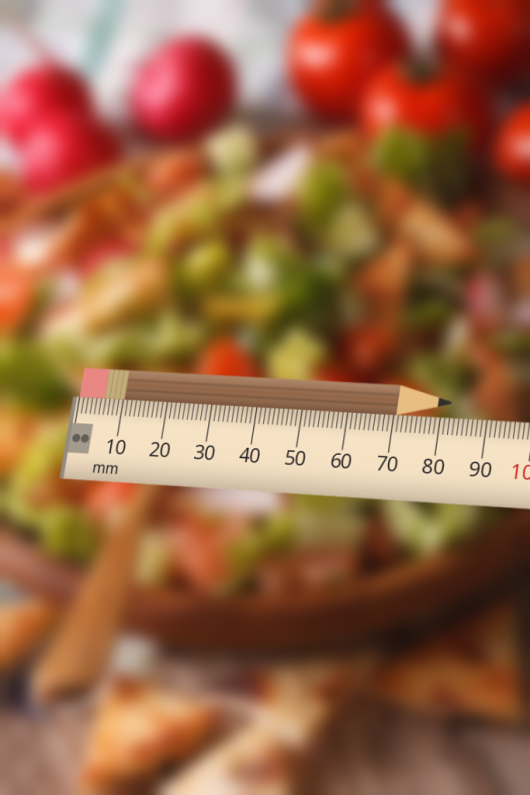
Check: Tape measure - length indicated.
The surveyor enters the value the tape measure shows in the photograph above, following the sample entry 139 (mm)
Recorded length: 82 (mm)
